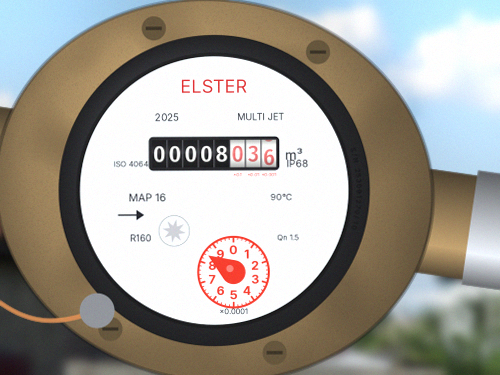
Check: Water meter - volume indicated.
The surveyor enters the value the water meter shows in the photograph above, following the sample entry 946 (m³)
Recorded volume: 8.0358 (m³)
